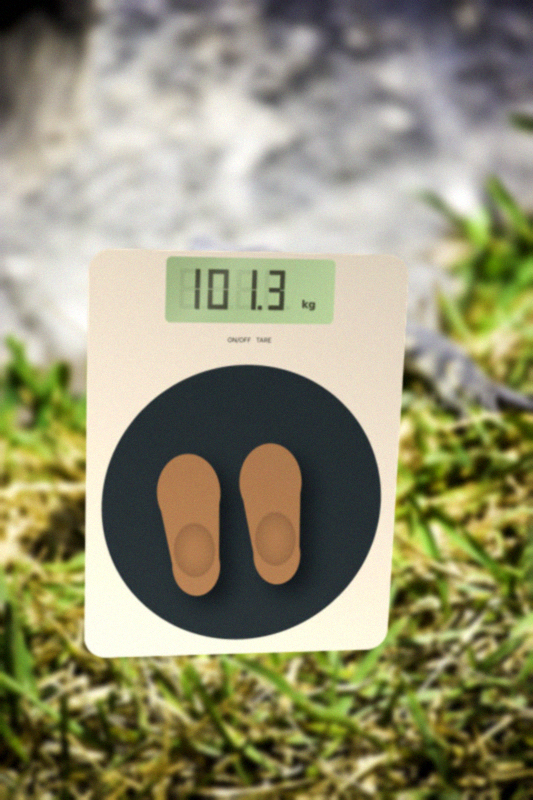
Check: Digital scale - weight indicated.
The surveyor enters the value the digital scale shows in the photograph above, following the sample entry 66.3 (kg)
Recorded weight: 101.3 (kg)
